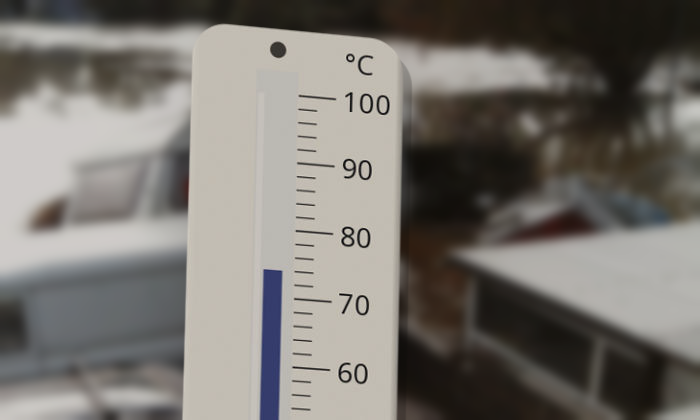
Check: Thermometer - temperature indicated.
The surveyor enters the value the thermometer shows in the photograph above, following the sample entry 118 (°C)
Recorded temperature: 74 (°C)
